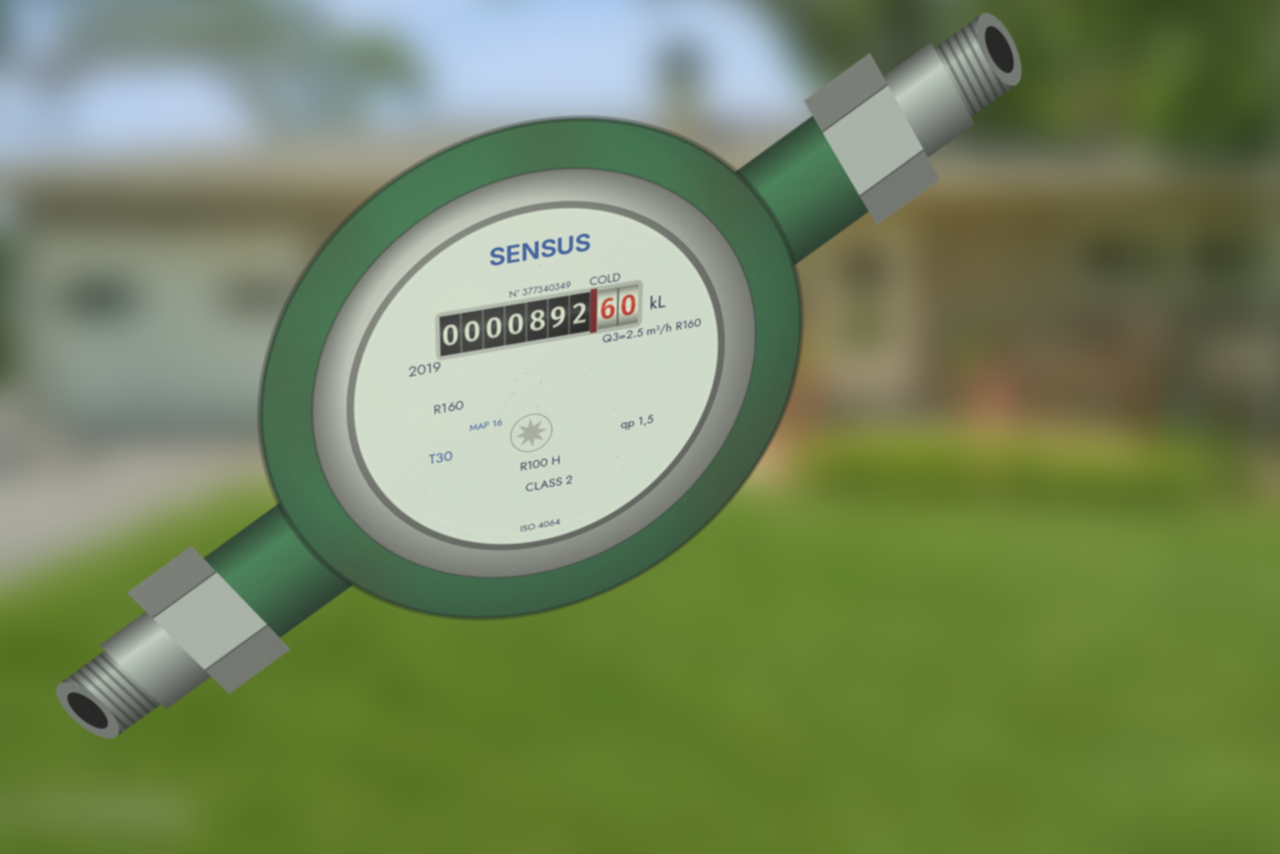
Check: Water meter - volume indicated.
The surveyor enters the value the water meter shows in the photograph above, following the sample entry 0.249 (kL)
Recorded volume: 892.60 (kL)
